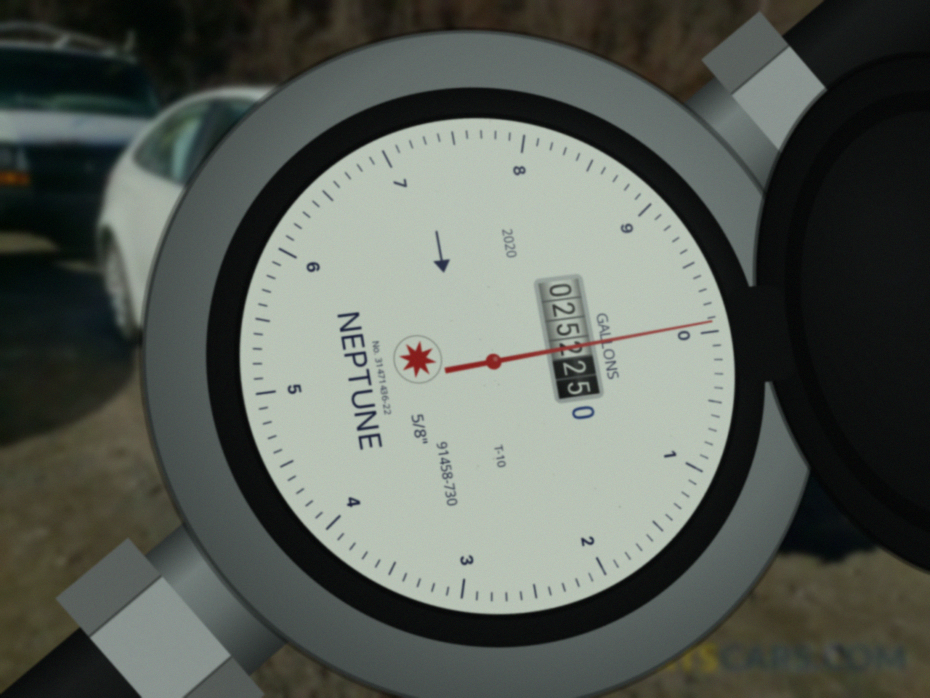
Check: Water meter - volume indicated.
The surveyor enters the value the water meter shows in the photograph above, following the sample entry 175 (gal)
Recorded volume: 252249.9 (gal)
